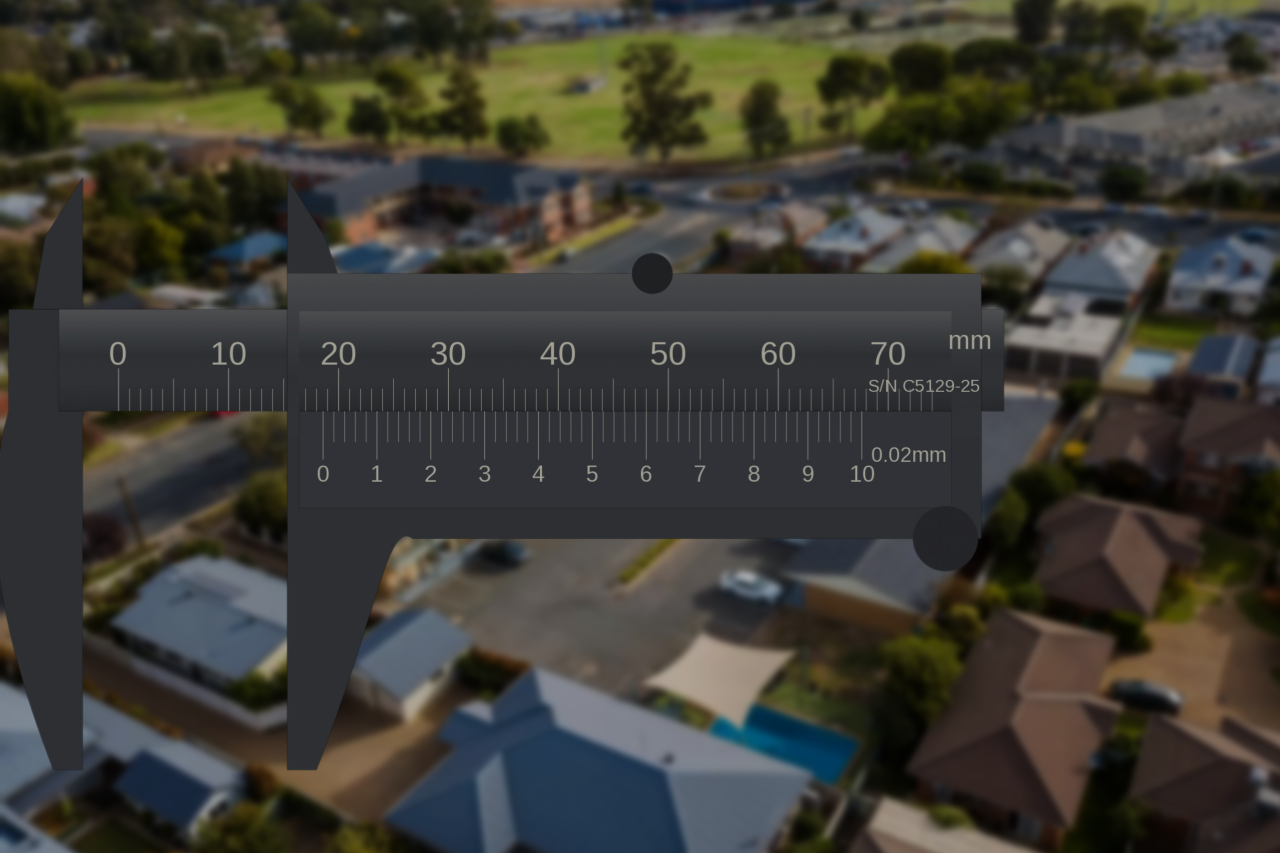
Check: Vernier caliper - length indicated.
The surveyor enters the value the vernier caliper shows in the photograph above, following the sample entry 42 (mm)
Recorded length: 18.6 (mm)
